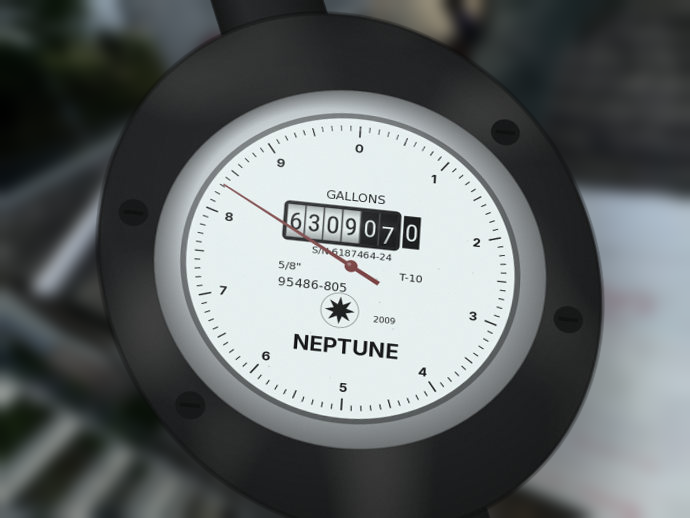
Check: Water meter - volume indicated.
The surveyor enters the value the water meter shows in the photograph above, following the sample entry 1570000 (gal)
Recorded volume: 6309068.3 (gal)
